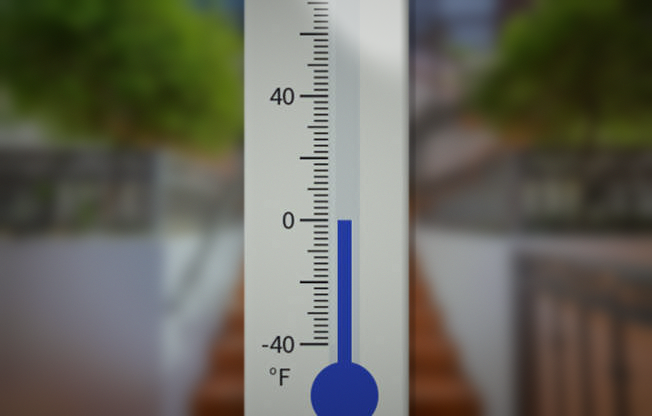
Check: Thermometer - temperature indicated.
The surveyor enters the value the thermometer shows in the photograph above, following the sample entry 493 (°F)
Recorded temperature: 0 (°F)
